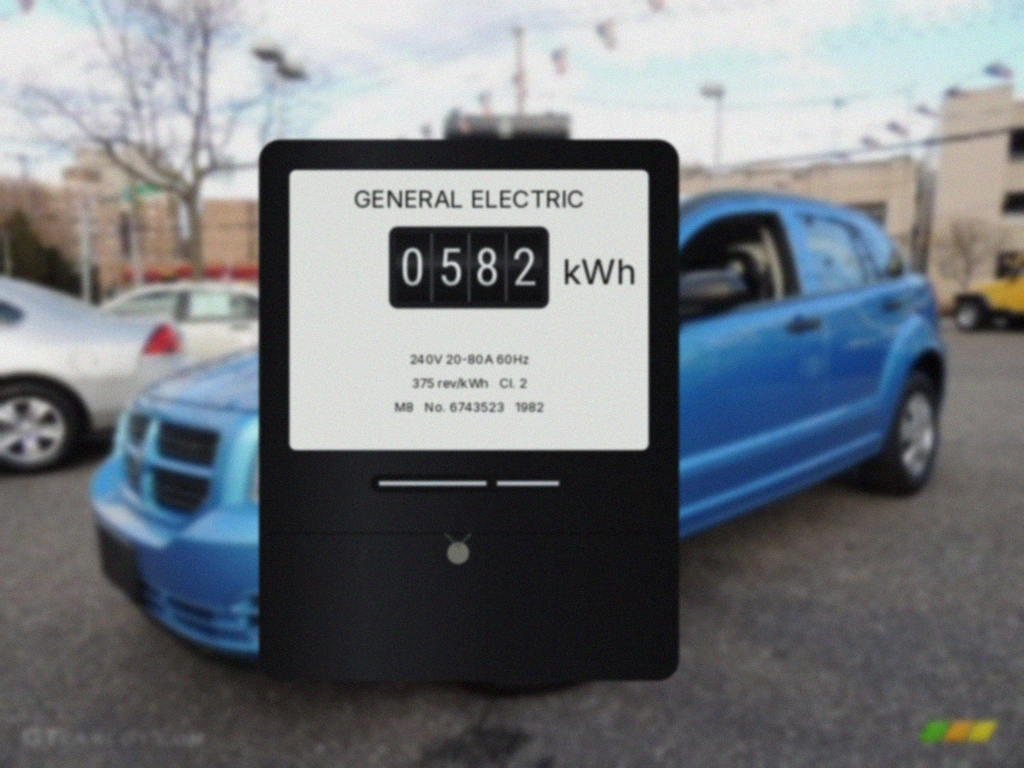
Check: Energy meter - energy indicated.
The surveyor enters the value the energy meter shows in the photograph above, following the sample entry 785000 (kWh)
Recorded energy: 582 (kWh)
